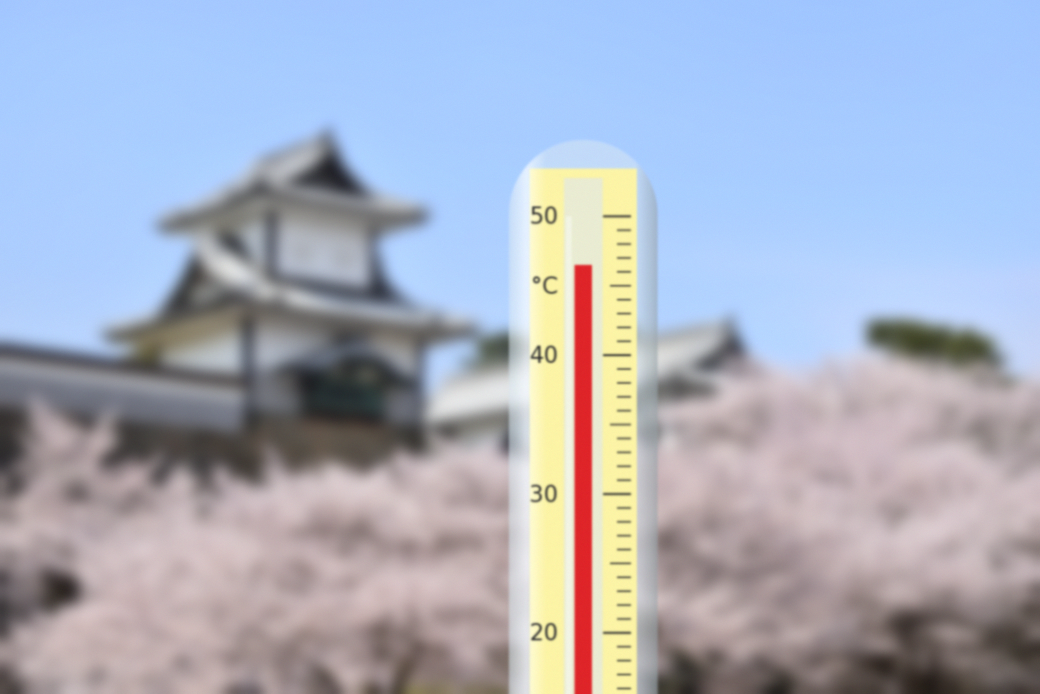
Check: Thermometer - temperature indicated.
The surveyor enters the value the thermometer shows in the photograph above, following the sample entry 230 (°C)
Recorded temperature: 46.5 (°C)
